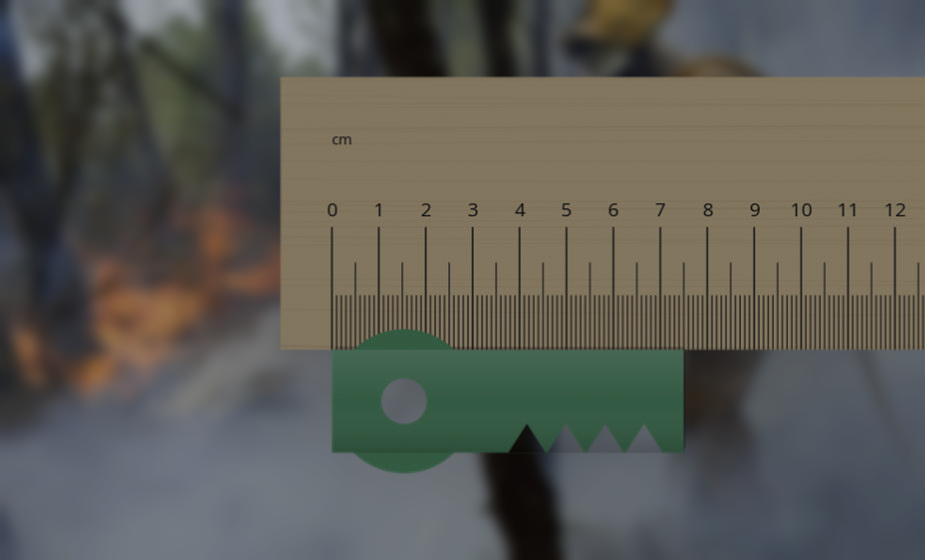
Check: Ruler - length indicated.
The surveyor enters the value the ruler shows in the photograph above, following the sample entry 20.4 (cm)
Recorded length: 7.5 (cm)
